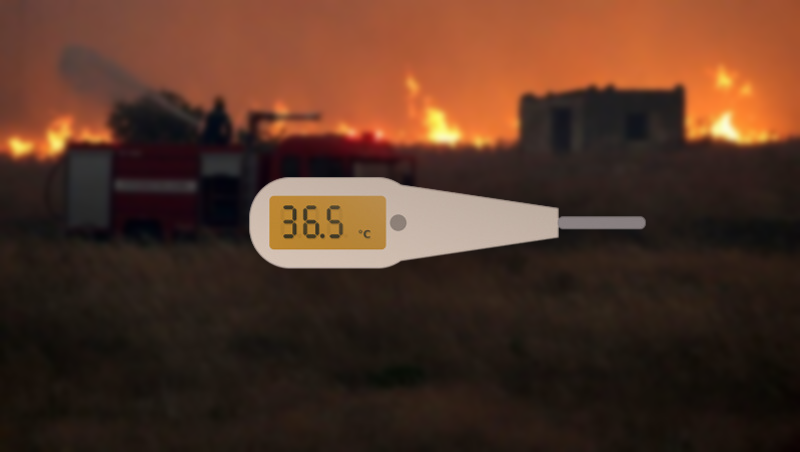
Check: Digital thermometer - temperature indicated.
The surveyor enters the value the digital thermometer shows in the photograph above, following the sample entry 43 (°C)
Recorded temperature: 36.5 (°C)
